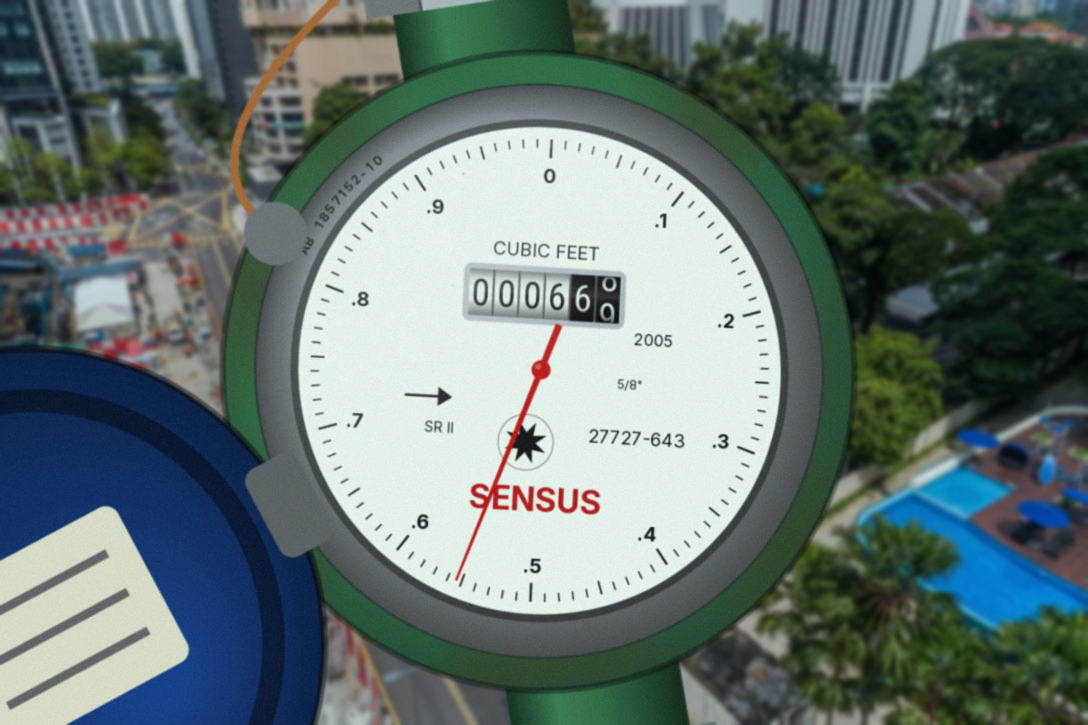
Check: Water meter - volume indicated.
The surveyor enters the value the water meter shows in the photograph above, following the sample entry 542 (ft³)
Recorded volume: 668.55 (ft³)
